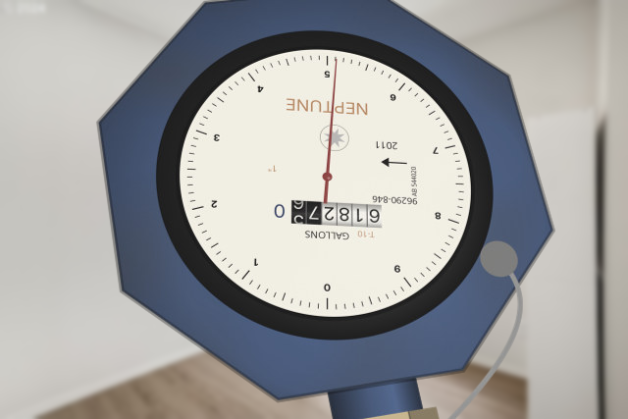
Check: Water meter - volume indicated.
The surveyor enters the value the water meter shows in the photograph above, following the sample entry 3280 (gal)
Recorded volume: 6182755.1 (gal)
